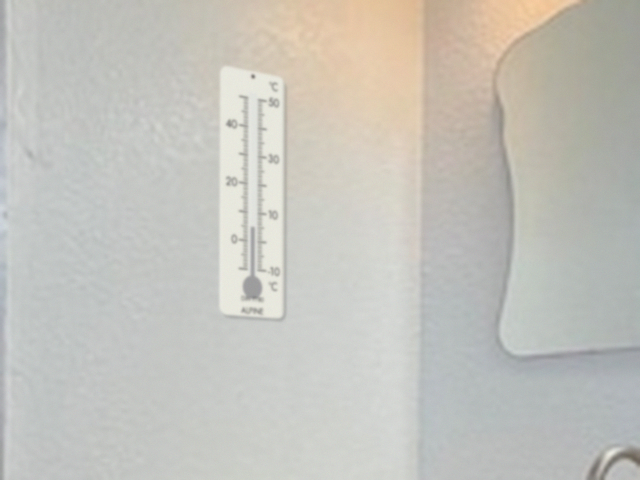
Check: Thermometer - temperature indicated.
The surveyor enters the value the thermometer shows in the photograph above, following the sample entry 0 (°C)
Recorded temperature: 5 (°C)
